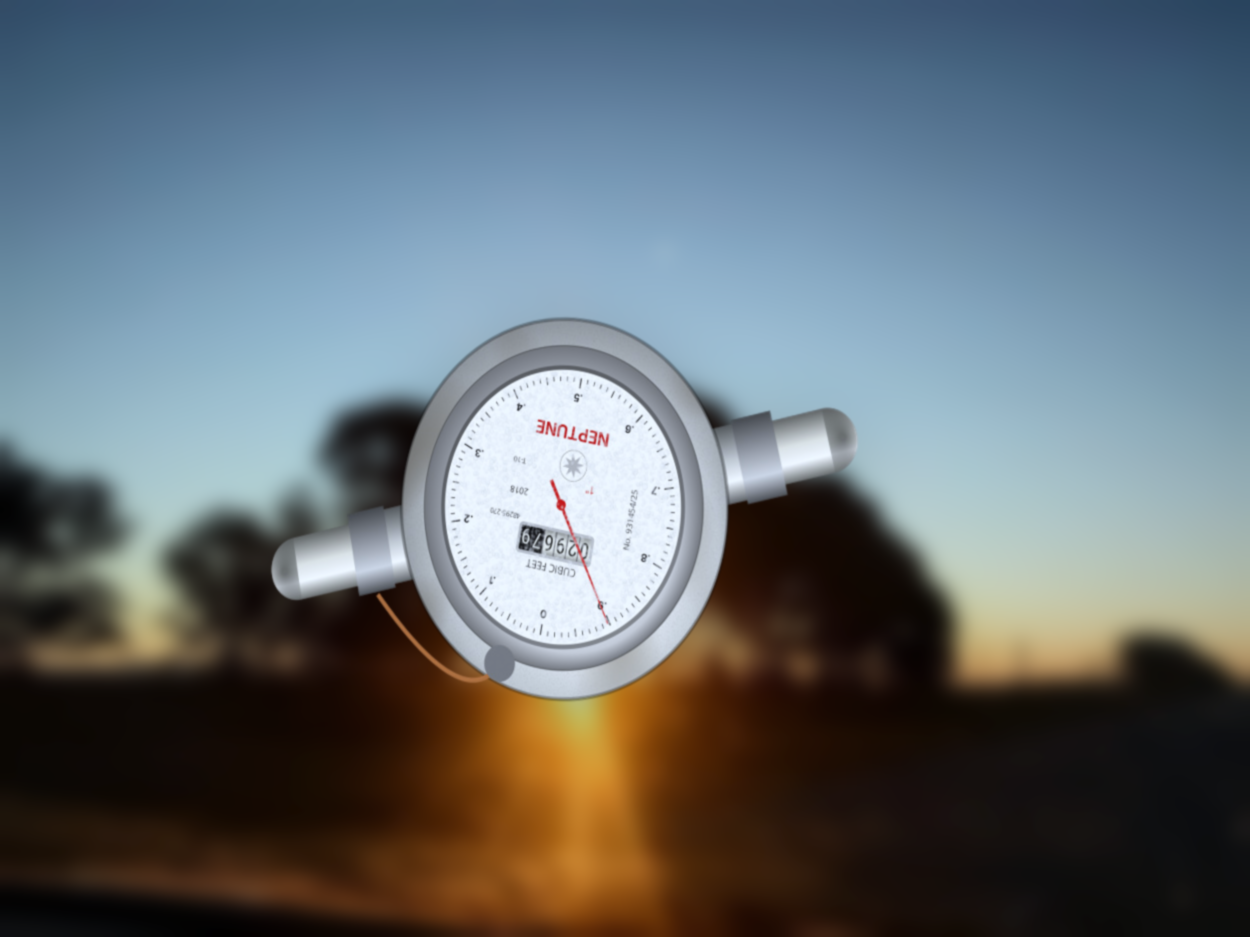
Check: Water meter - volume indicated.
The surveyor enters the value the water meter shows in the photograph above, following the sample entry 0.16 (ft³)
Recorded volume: 29678.90 (ft³)
